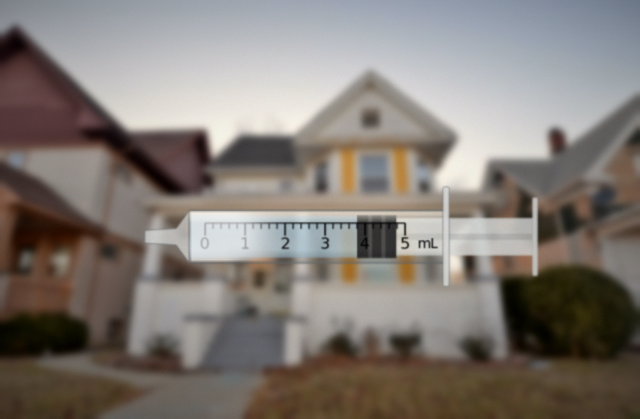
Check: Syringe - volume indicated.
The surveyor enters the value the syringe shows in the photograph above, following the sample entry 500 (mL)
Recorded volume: 3.8 (mL)
